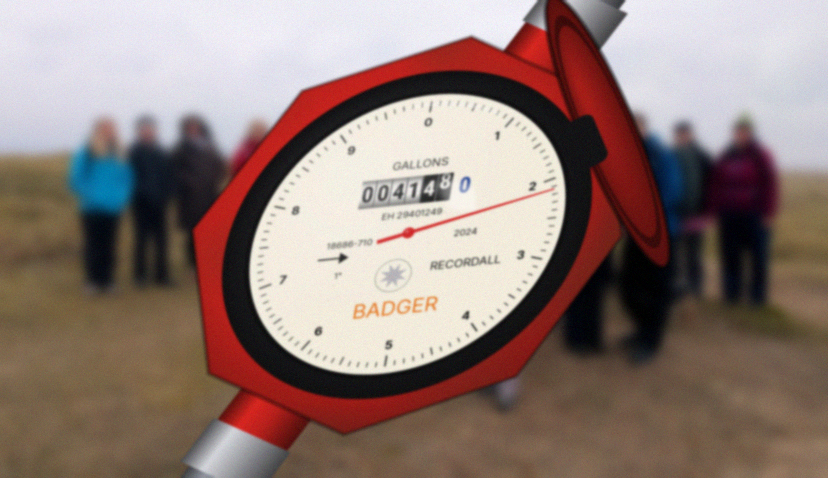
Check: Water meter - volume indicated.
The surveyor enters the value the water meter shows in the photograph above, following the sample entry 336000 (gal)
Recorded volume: 41482.1 (gal)
